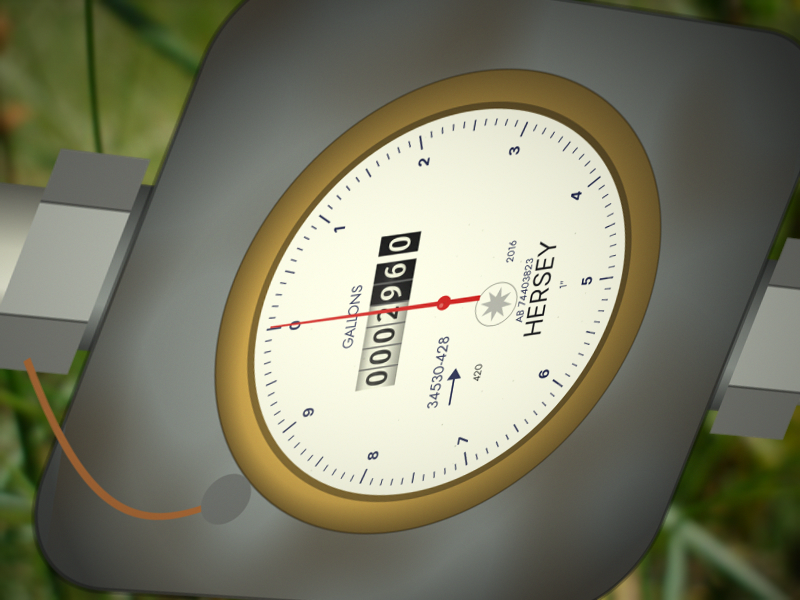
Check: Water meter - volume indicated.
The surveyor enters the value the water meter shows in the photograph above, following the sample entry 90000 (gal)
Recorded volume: 2960.0 (gal)
